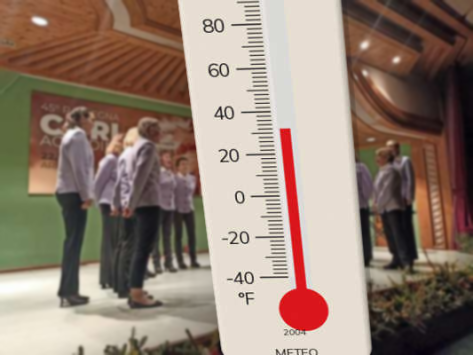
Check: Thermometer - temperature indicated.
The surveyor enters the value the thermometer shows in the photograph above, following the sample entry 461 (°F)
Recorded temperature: 32 (°F)
